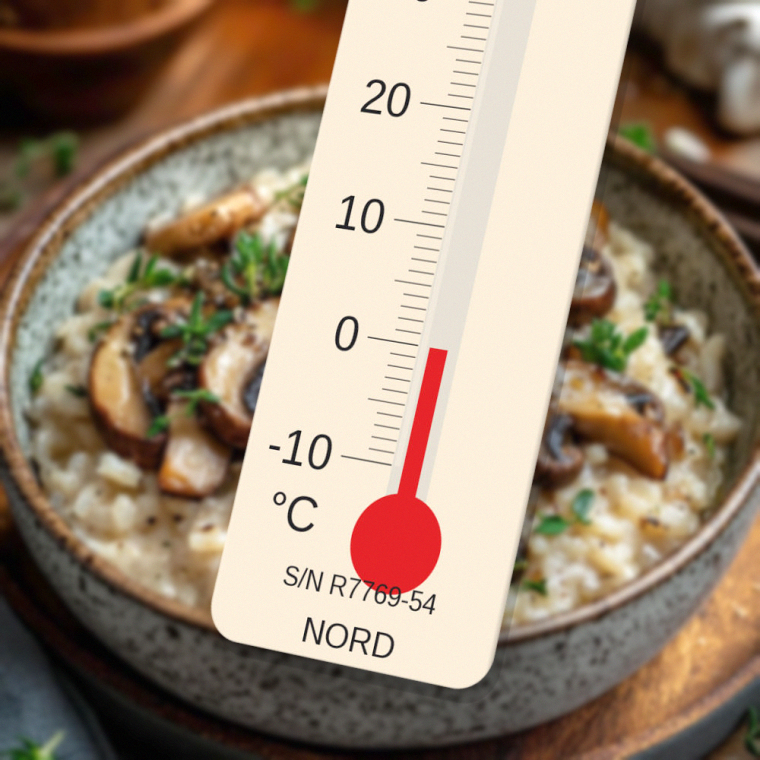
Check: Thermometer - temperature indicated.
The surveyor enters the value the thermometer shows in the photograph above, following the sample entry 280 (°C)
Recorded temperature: 0 (°C)
